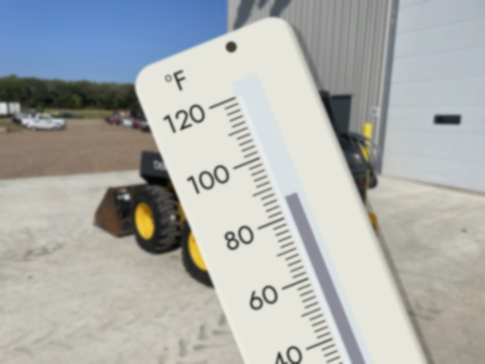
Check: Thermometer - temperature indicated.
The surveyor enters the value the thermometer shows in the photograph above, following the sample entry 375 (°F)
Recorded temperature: 86 (°F)
